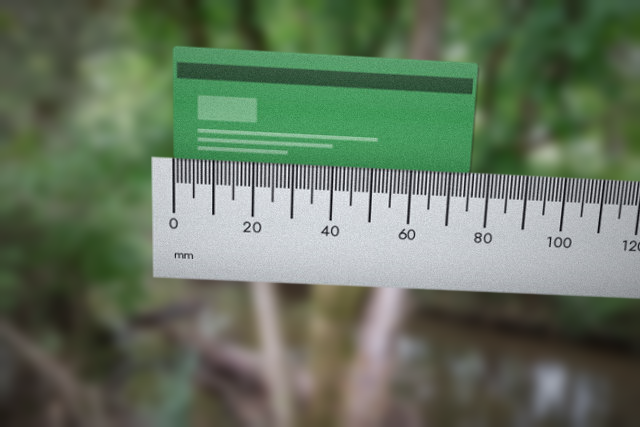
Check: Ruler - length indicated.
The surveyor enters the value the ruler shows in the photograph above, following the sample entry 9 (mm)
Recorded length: 75 (mm)
